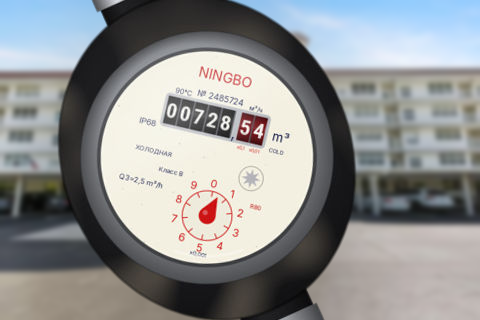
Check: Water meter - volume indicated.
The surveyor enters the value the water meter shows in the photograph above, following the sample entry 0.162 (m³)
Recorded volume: 728.540 (m³)
